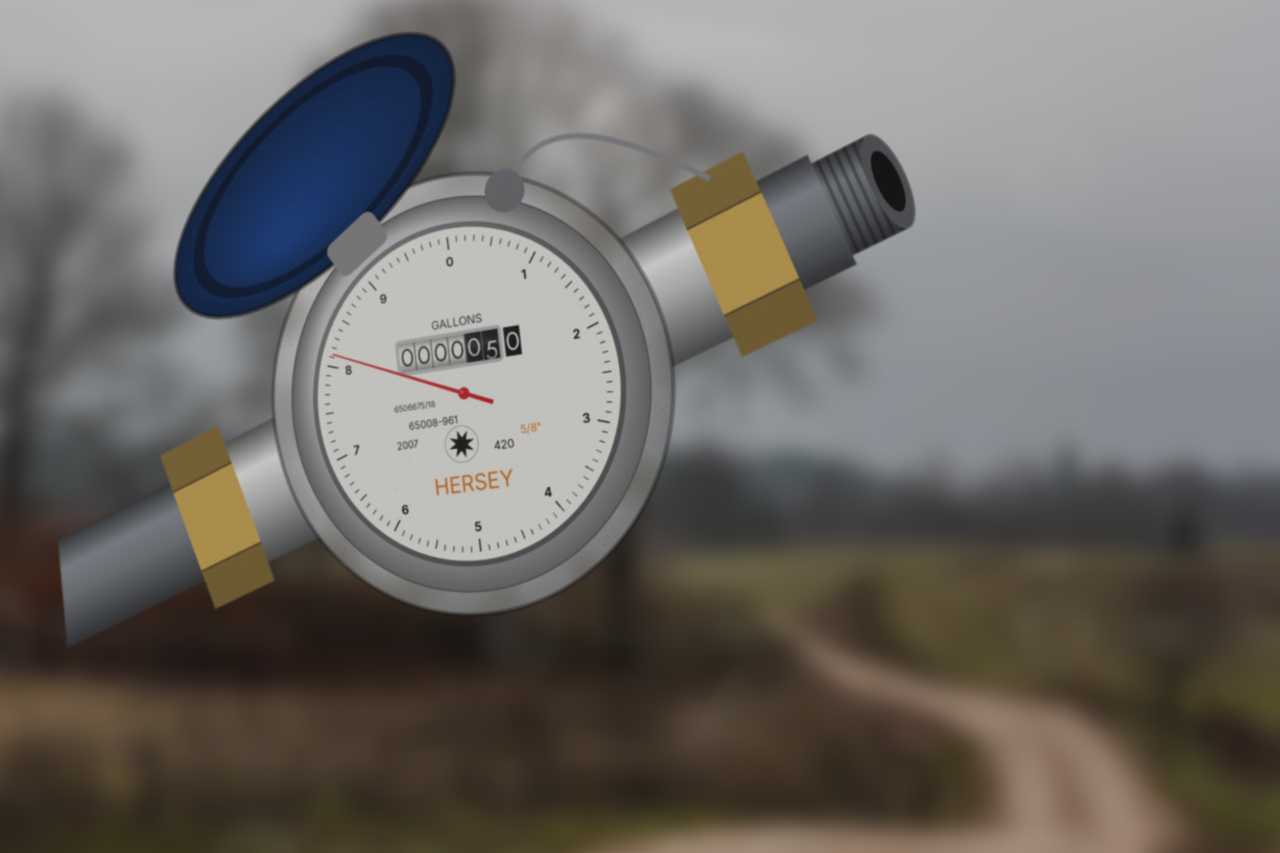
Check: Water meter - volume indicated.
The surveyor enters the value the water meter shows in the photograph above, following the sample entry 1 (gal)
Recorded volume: 48.1 (gal)
